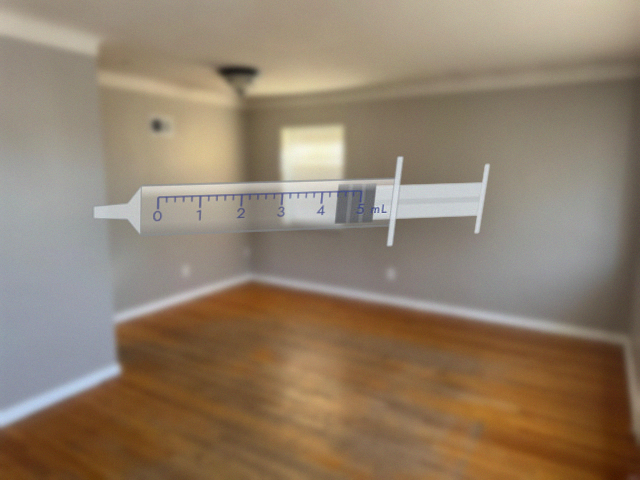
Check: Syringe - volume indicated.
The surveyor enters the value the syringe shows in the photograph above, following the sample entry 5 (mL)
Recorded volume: 4.4 (mL)
